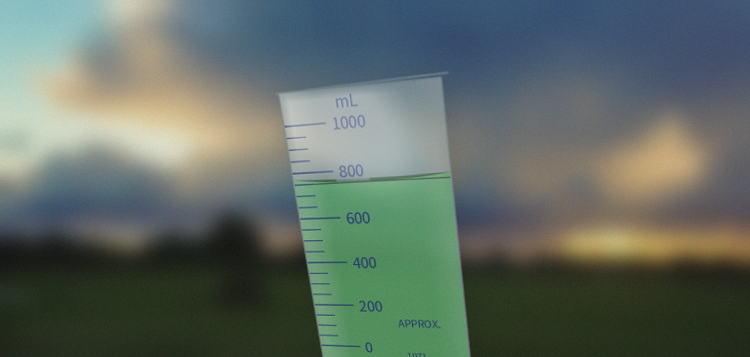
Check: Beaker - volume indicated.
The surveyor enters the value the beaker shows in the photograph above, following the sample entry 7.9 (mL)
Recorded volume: 750 (mL)
